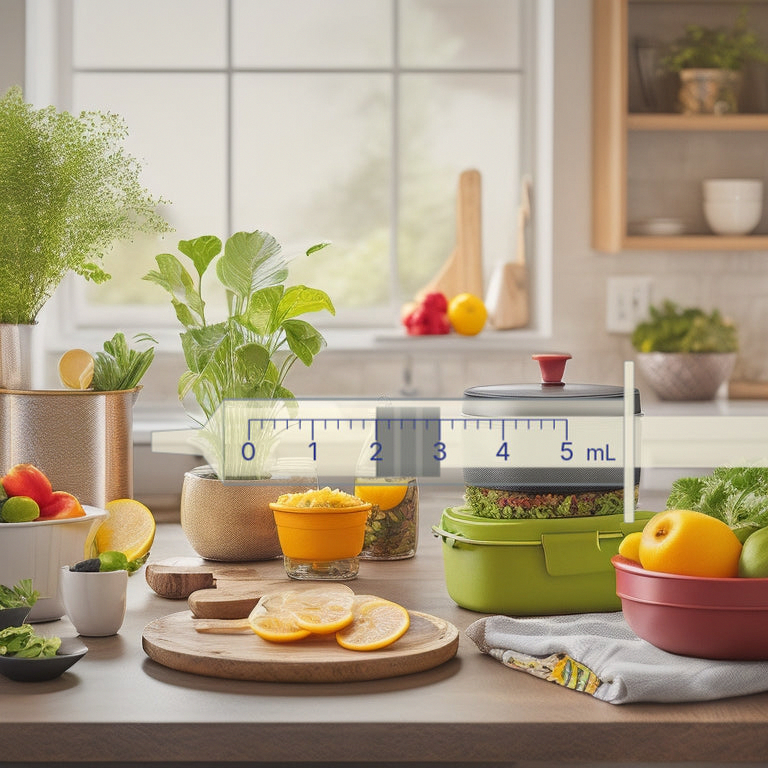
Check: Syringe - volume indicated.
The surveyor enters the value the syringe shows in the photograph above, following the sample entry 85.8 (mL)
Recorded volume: 2 (mL)
